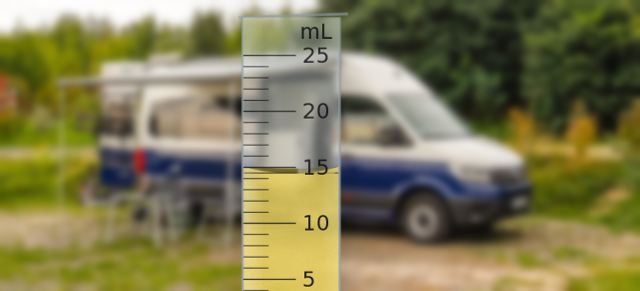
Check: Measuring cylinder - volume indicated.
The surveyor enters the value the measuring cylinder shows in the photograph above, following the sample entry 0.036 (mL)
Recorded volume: 14.5 (mL)
